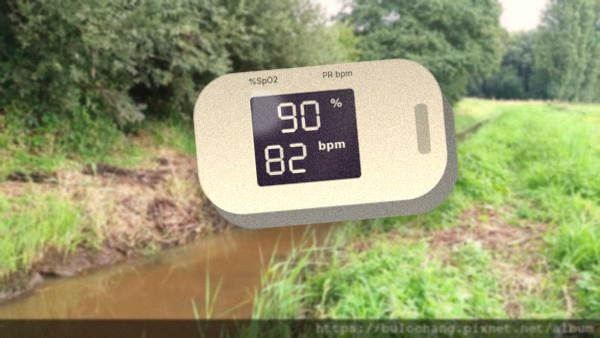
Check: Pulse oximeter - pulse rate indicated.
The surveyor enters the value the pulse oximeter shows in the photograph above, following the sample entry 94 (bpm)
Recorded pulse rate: 82 (bpm)
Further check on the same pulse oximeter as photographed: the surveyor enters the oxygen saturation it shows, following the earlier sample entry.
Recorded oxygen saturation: 90 (%)
